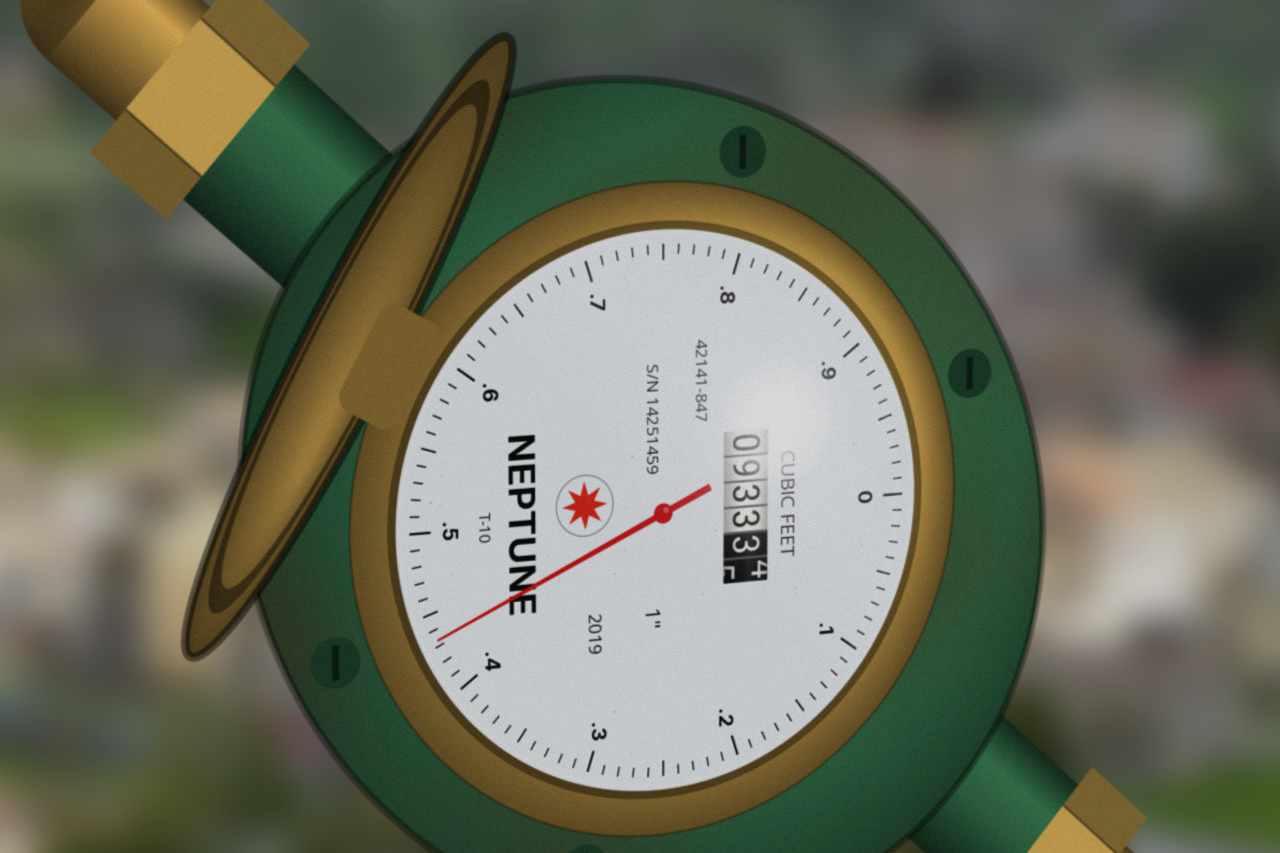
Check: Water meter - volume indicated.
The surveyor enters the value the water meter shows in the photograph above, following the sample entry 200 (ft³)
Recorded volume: 93334.43 (ft³)
